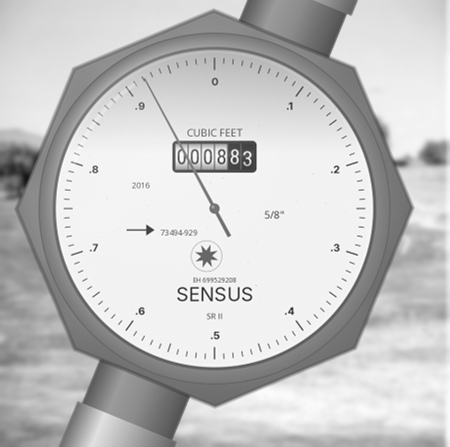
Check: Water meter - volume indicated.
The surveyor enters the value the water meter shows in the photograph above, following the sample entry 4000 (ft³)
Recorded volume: 882.92 (ft³)
